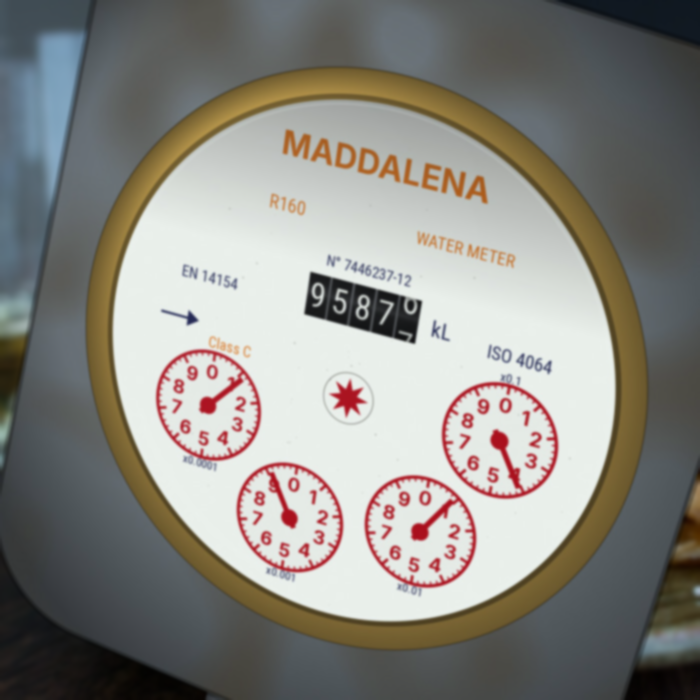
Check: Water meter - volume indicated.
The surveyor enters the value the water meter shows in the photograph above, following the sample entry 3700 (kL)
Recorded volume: 95876.4091 (kL)
